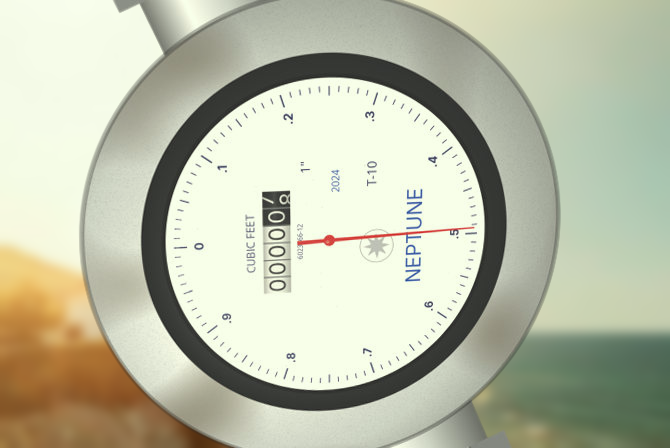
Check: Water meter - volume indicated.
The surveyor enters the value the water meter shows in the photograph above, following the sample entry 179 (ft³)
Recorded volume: 7.49 (ft³)
